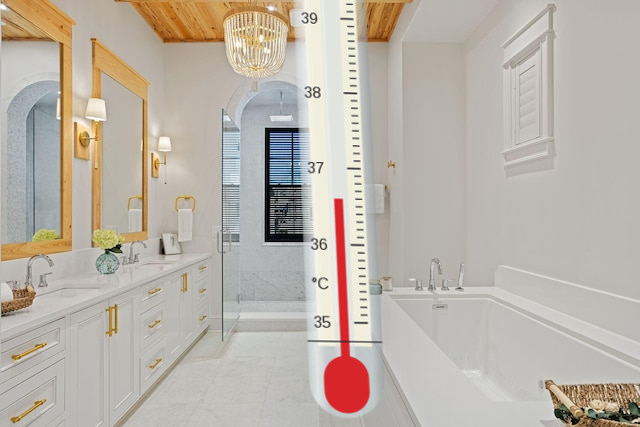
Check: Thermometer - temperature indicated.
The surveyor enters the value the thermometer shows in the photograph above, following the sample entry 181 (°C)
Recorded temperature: 36.6 (°C)
